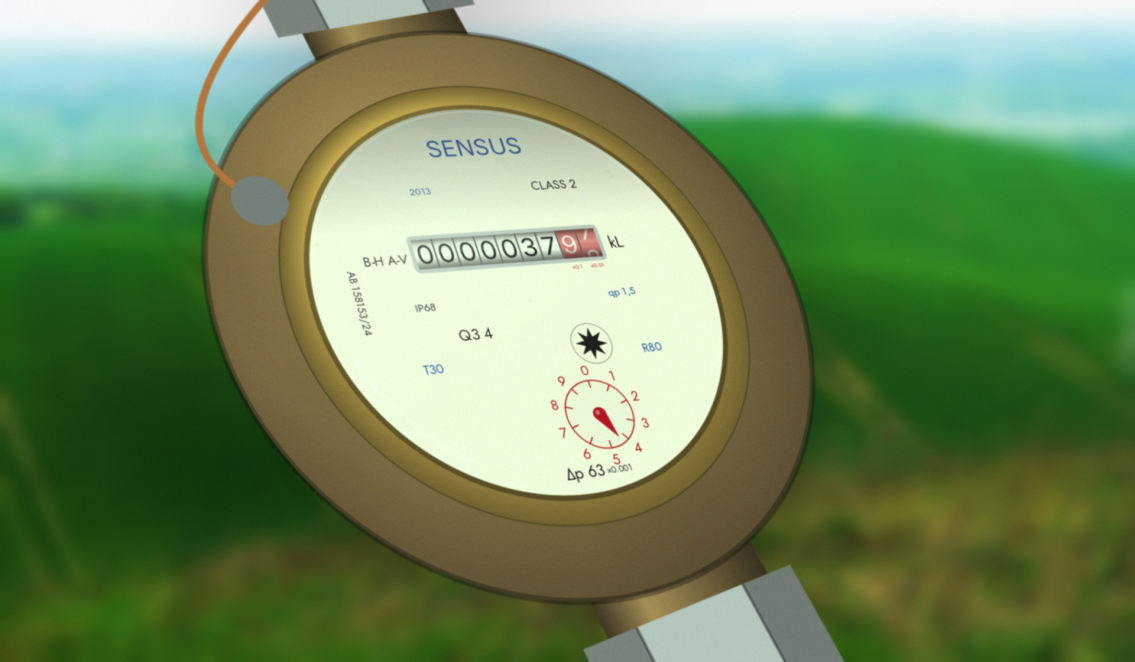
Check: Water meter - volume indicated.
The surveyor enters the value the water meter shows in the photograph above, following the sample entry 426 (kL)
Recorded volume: 37.974 (kL)
